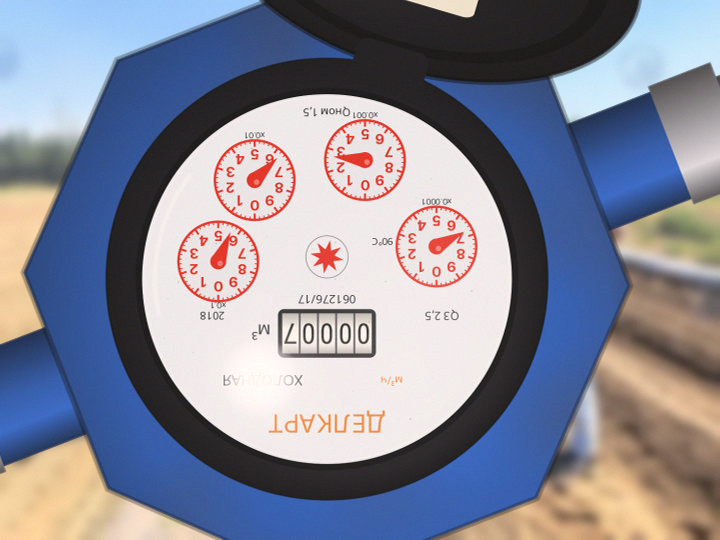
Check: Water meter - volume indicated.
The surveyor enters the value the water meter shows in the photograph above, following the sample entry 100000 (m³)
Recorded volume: 7.5626 (m³)
